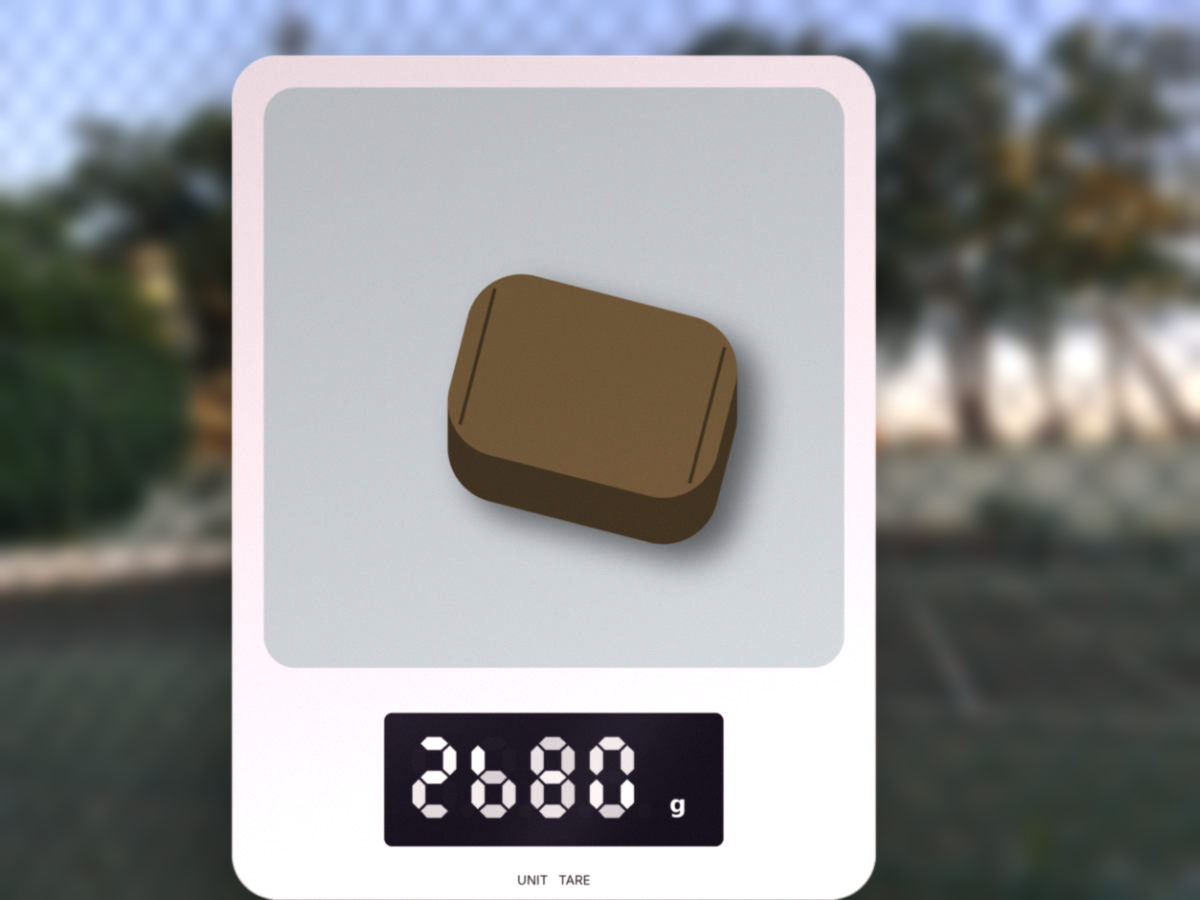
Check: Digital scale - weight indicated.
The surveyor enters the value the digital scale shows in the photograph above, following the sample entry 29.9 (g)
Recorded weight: 2680 (g)
